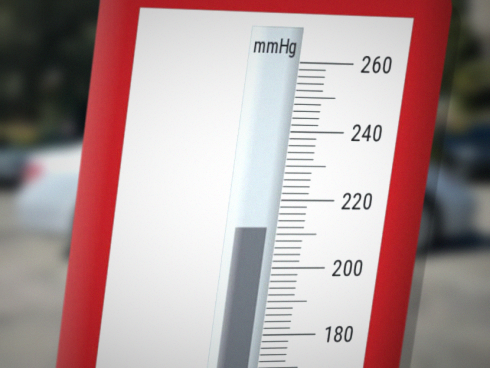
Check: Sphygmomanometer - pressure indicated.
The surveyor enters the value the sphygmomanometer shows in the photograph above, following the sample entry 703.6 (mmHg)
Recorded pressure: 212 (mmHg)
